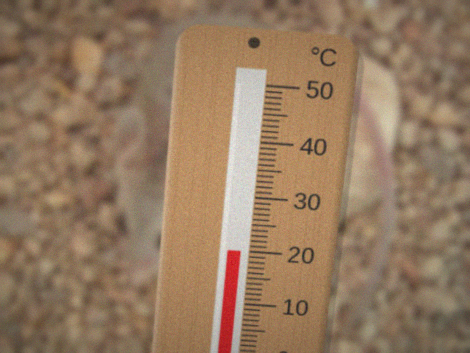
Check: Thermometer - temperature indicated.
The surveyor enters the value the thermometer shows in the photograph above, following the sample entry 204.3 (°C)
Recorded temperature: 20 (°C)
